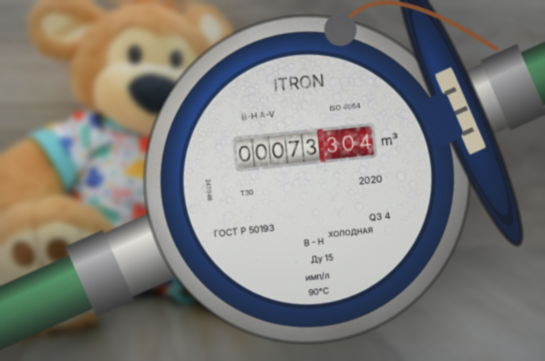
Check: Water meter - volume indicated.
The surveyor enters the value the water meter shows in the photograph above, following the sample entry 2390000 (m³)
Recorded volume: 73.304 (m³)
